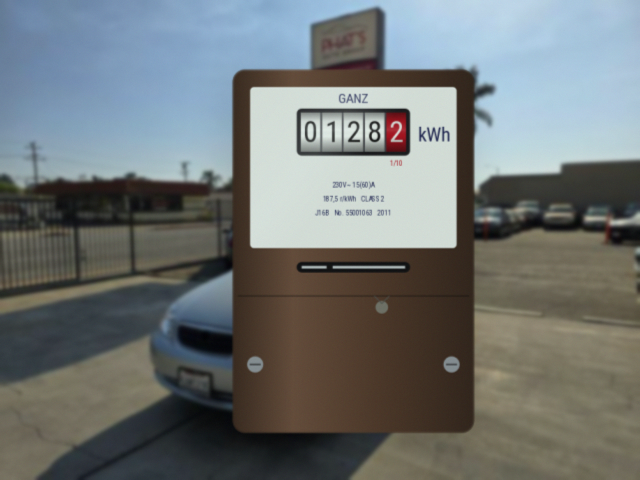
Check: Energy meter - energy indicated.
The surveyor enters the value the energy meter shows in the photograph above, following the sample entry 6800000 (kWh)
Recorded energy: 128.2 (kWh)
